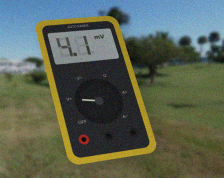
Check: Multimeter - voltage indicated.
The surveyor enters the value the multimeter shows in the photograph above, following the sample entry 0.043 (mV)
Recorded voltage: 4.1 (mV)
